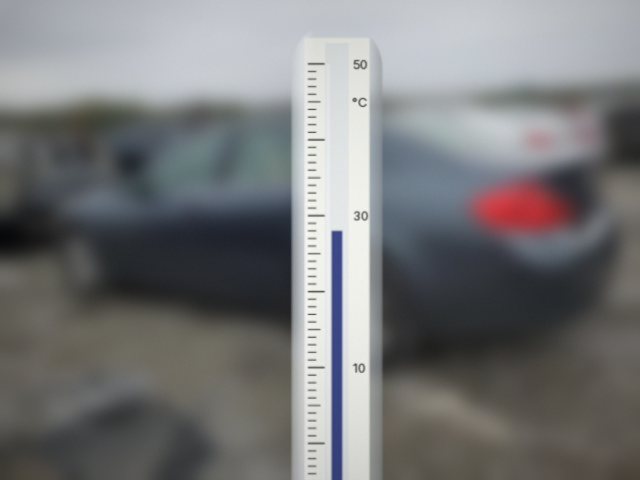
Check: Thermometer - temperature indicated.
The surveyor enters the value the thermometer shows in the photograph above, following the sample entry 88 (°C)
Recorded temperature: 28 (°C)
